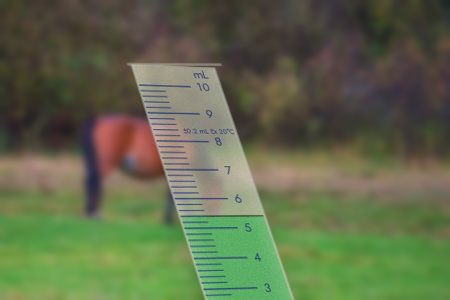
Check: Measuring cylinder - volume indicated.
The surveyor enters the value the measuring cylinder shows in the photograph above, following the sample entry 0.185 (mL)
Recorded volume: 5.4 (mL)
